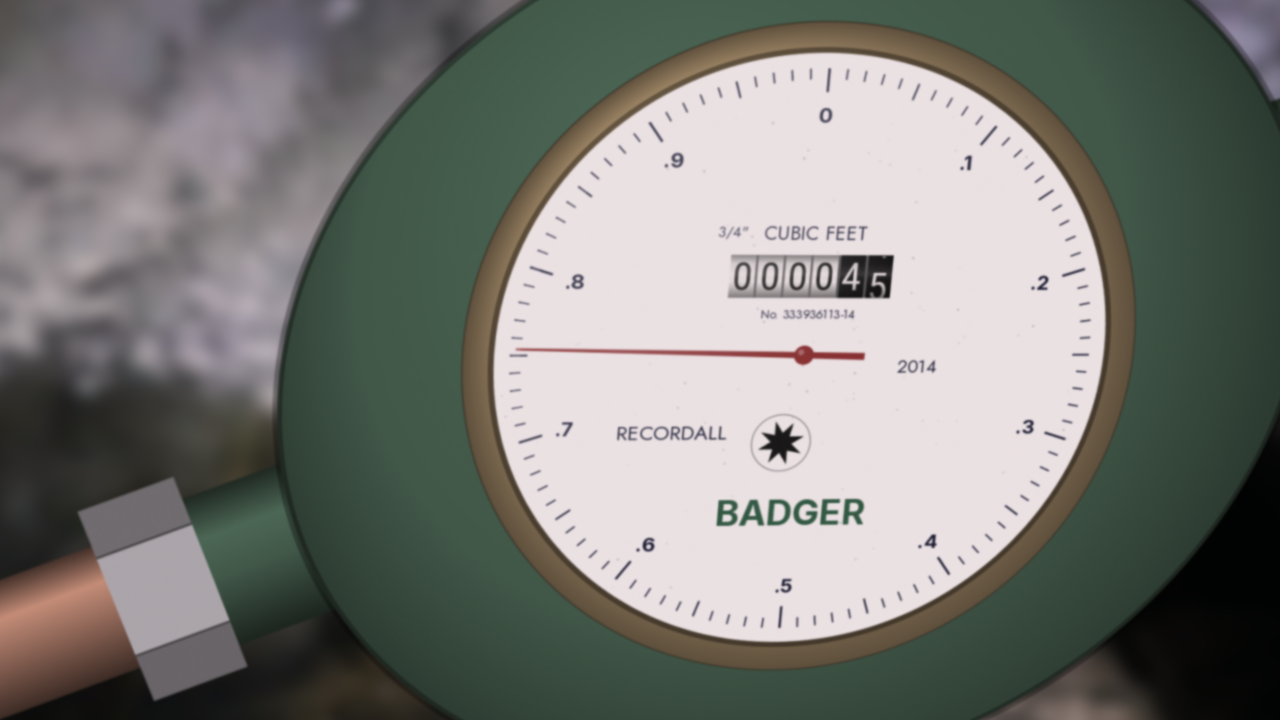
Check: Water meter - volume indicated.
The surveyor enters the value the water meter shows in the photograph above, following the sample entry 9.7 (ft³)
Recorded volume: 44.75 (ft³)
